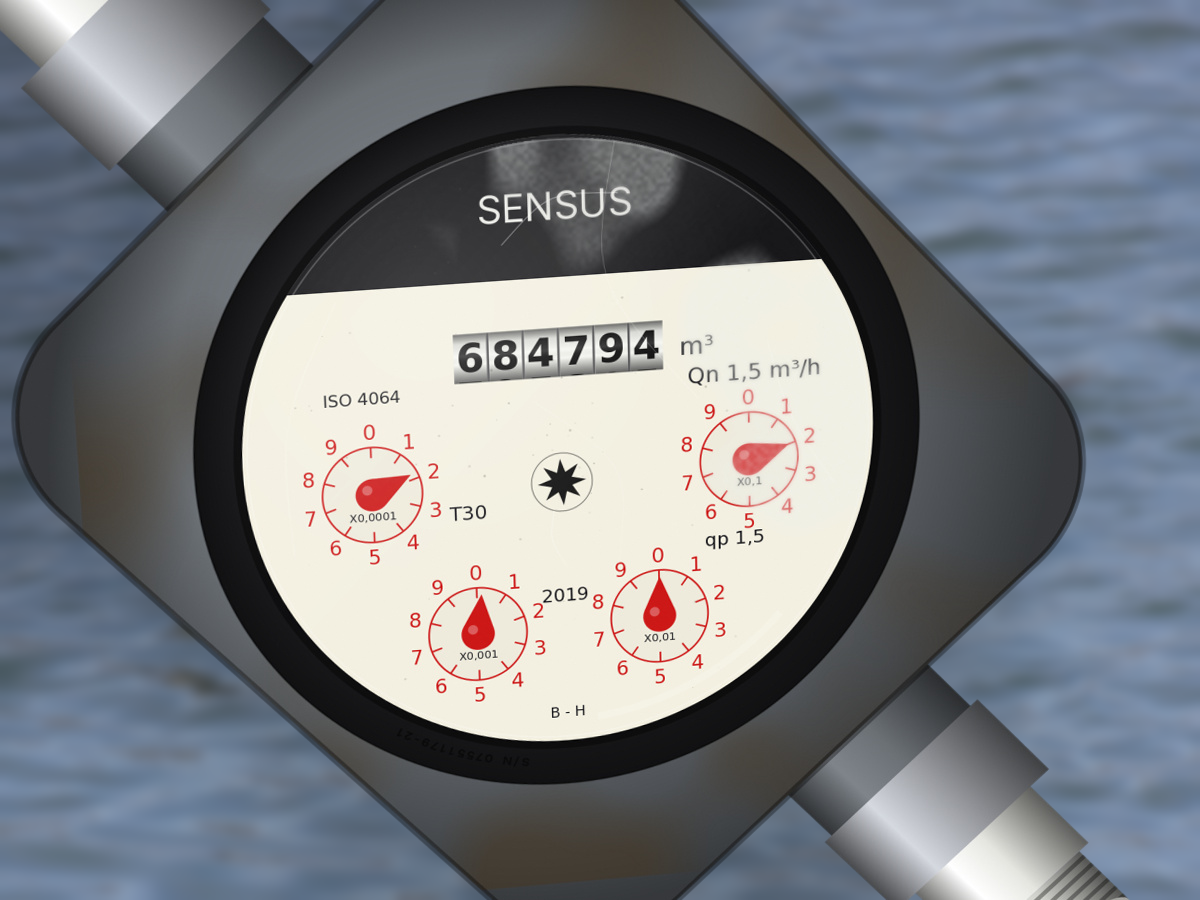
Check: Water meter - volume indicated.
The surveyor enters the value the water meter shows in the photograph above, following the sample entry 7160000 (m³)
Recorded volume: 684794.2001 (m³)
